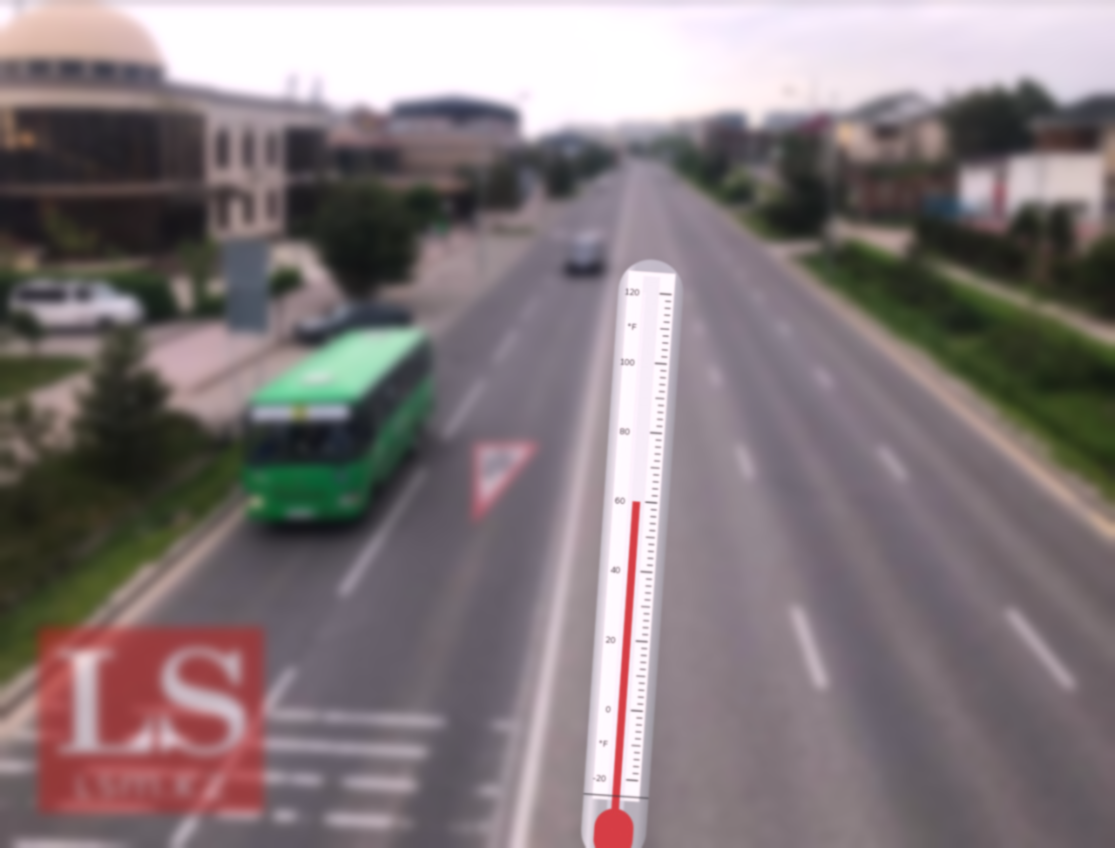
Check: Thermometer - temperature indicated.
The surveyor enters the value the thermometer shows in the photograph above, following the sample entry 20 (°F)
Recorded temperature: 60 (°F)
